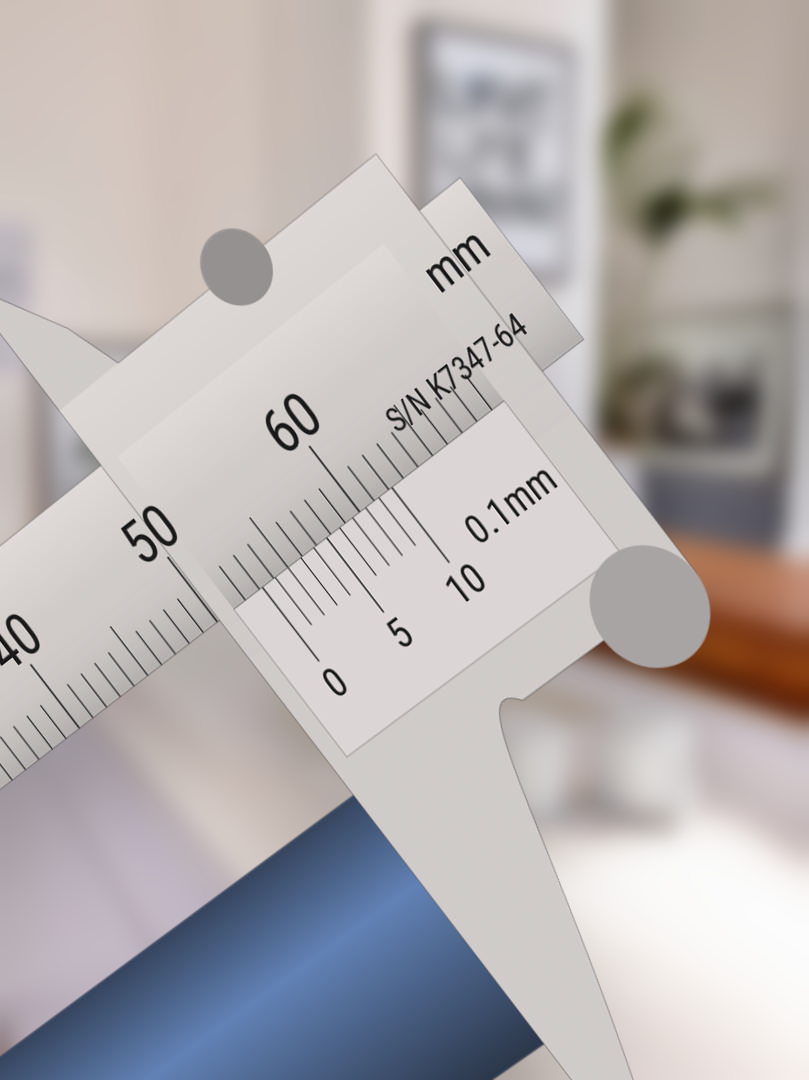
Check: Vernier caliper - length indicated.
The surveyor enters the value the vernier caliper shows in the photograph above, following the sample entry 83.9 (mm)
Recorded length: 53.2 (mm)
